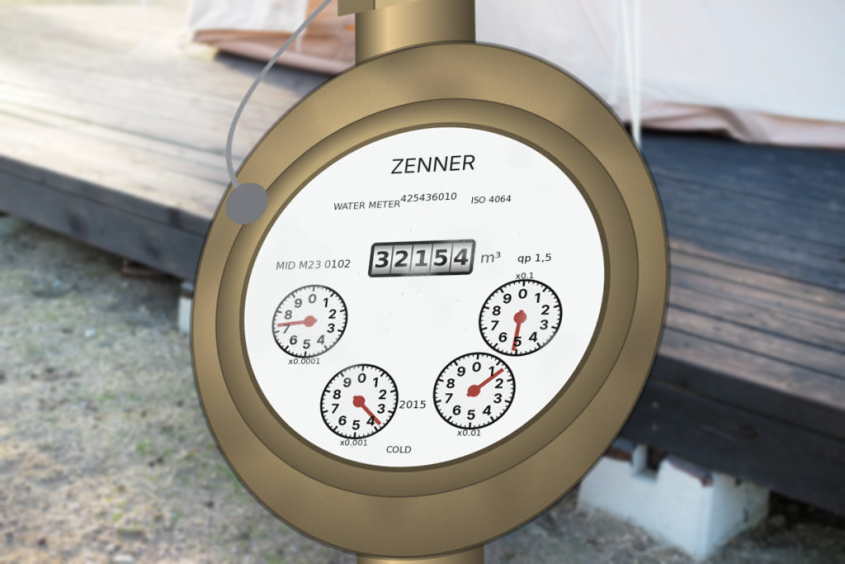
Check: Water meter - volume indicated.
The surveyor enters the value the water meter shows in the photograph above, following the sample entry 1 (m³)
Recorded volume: 32154.5137 (m³)
